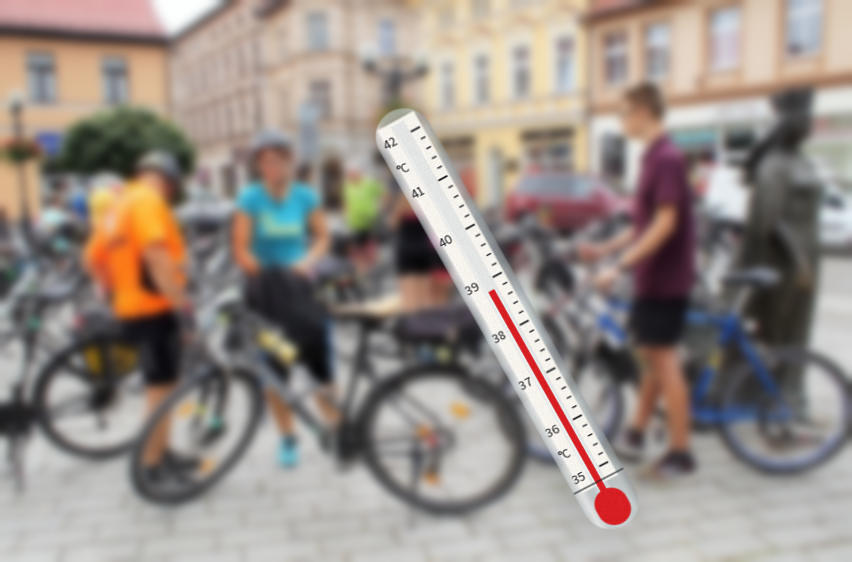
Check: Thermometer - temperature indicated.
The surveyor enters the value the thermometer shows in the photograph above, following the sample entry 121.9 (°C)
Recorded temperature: 38.8 (°C)
